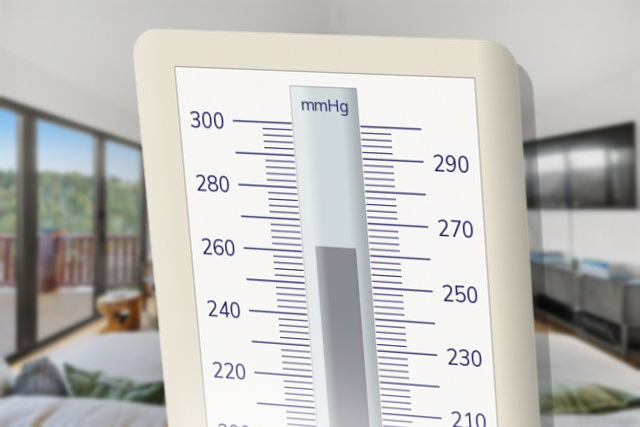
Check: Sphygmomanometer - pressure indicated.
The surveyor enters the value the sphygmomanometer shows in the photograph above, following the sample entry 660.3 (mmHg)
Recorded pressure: 262 (mmHg)
